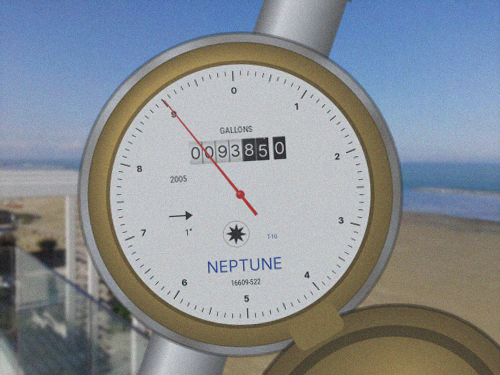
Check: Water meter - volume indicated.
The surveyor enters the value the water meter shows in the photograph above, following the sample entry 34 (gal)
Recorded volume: 93849.0 (gal)
